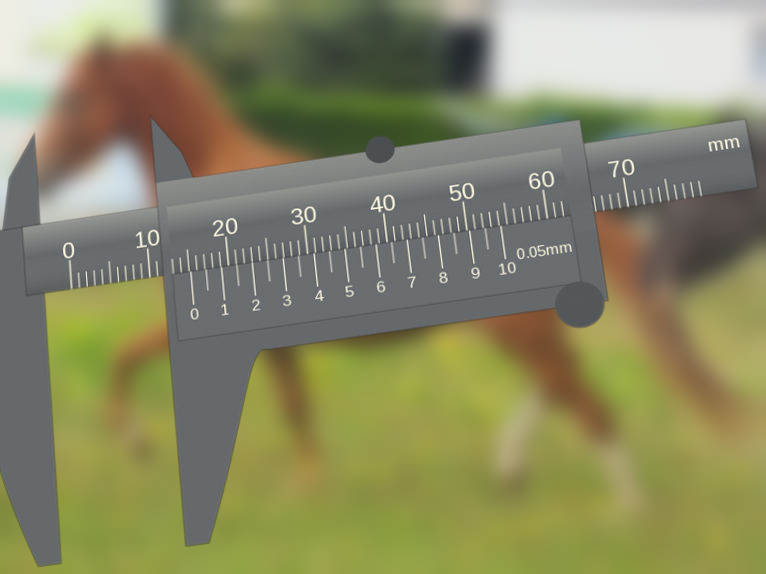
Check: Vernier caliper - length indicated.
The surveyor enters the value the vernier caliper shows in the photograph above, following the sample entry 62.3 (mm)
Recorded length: 15.2 (mm)
